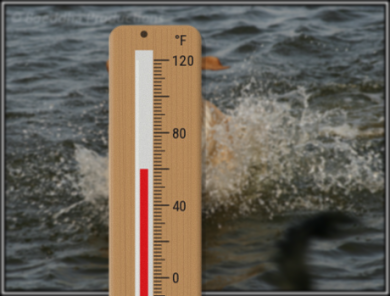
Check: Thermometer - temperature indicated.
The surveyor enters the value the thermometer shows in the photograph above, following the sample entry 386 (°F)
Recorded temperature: 60 (°F)
